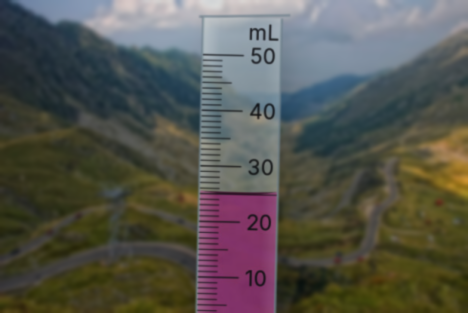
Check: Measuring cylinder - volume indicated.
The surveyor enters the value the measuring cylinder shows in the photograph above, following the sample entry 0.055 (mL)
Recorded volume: 25 (mL)
